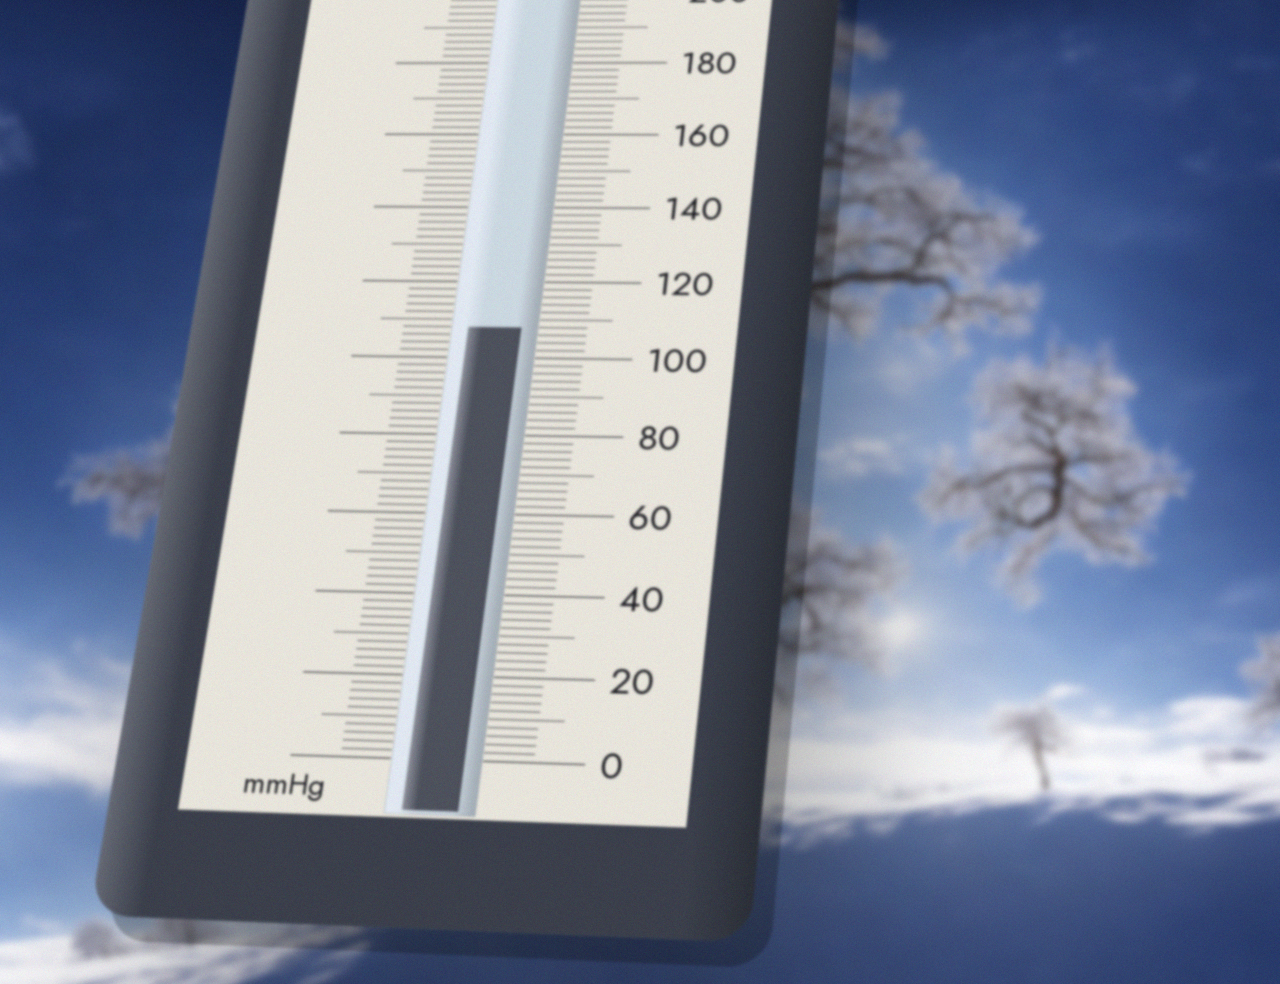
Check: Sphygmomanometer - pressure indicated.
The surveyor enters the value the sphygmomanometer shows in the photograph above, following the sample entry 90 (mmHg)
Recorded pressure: 108 (mmHg)
